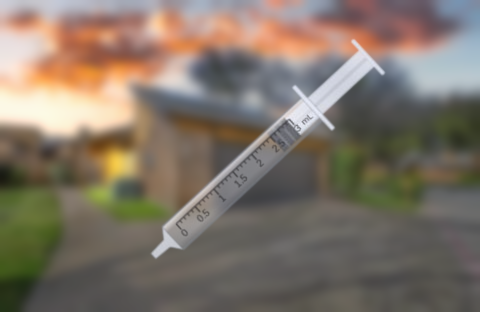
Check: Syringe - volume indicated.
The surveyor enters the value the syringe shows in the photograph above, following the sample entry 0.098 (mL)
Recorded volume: 2.5 (mL)
